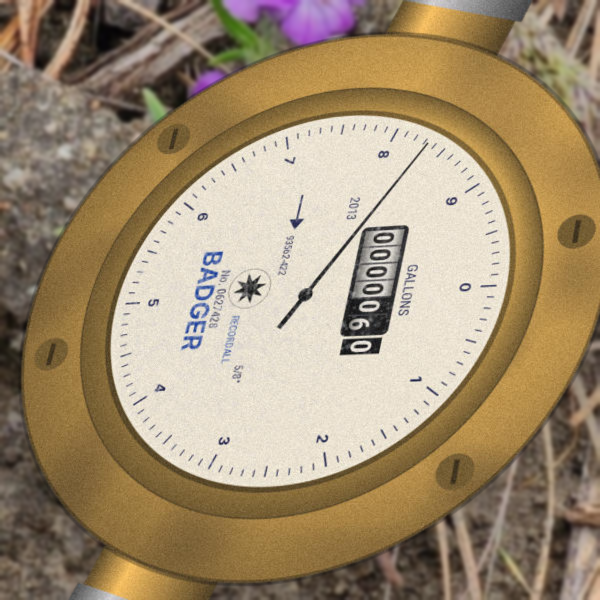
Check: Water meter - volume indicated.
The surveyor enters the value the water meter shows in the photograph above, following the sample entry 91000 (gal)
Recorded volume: 58.3 (gal)
